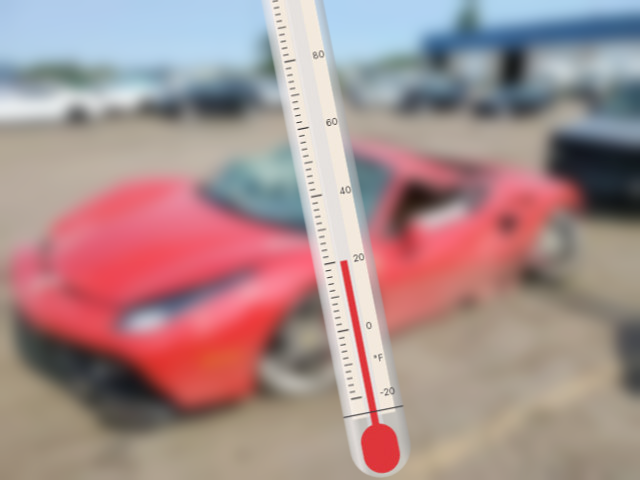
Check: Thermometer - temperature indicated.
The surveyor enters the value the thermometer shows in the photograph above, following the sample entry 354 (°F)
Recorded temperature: 20 (°F)
